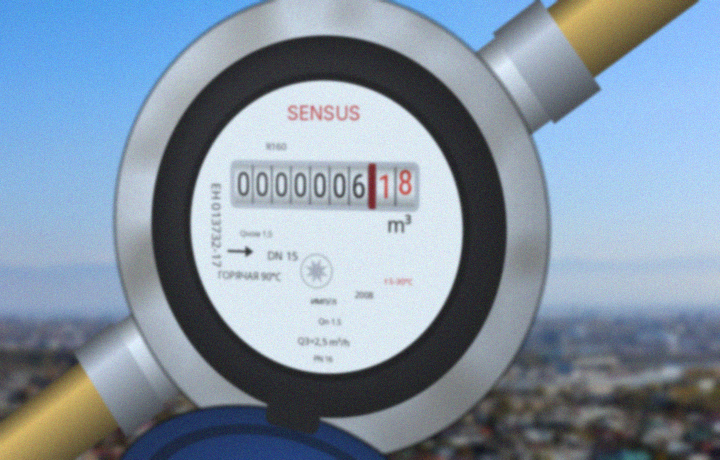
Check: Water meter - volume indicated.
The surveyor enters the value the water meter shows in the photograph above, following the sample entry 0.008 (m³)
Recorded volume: 6.18 (m³)
